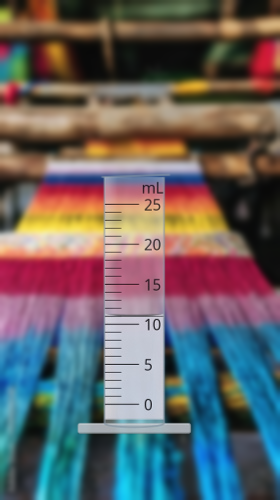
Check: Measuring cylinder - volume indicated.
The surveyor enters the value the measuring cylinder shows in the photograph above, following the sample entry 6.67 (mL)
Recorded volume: 11 (mL)
